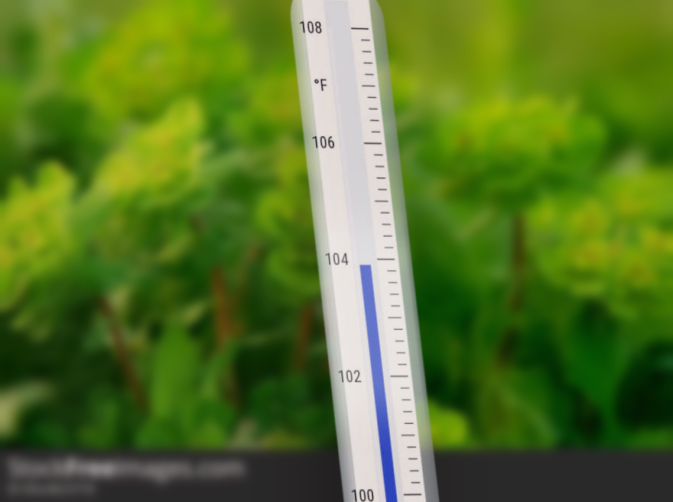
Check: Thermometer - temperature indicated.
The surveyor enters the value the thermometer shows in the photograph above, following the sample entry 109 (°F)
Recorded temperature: 103.9 (°F)
